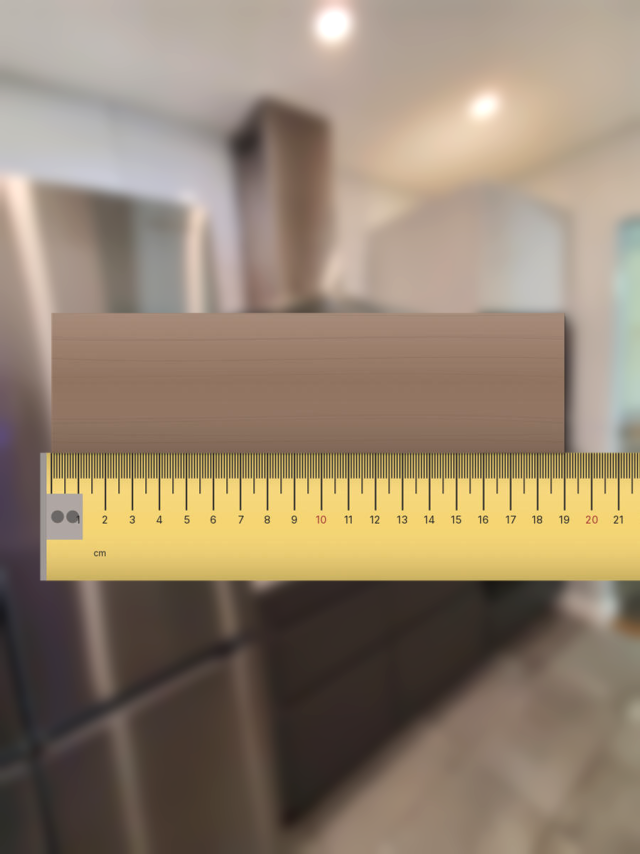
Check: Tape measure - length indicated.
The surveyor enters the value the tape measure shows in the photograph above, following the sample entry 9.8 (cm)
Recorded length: 19 (cm)
